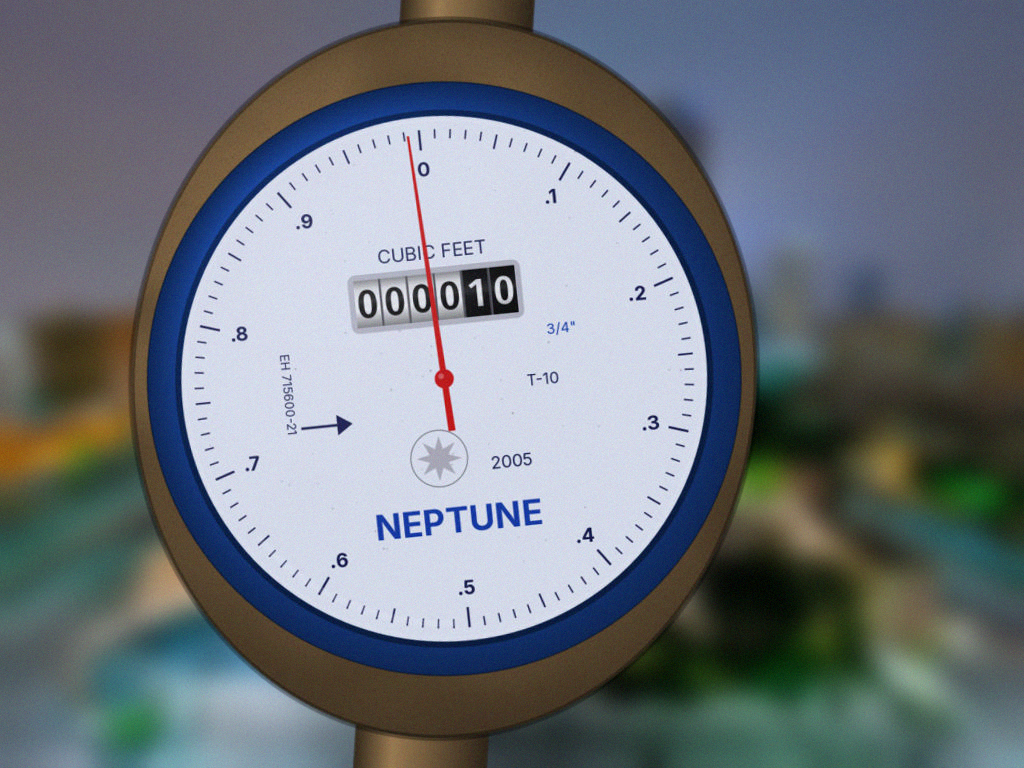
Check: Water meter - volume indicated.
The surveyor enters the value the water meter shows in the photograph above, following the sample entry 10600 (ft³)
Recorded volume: 9.99 (ft³)
